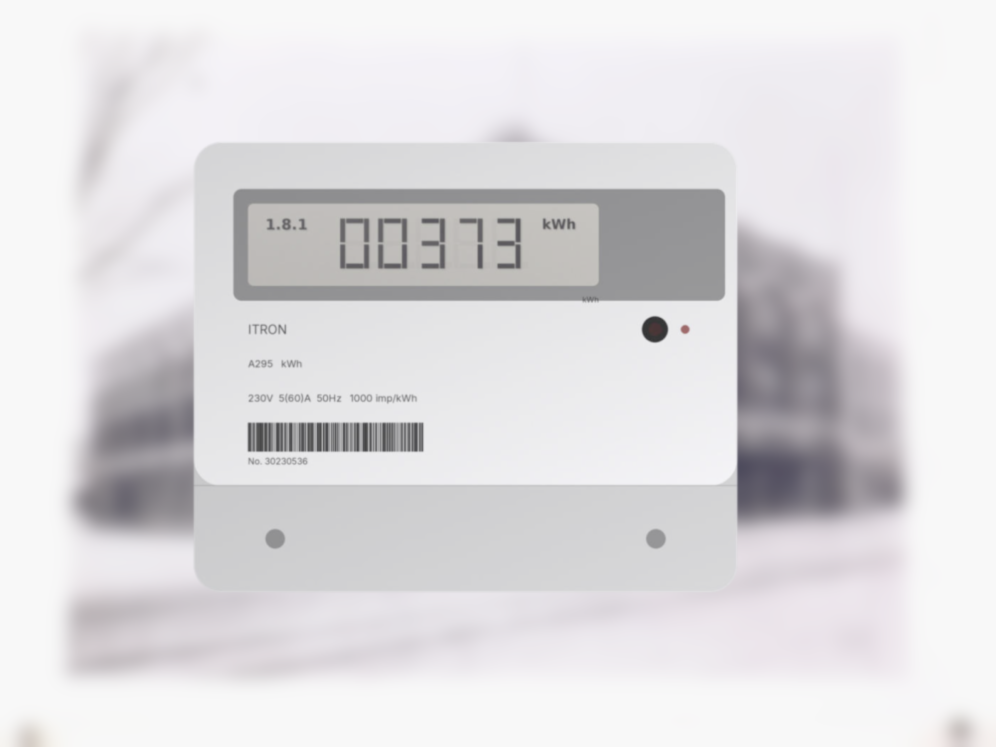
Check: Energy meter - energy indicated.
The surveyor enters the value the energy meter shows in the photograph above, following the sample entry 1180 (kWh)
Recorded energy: 373 (kWh)
